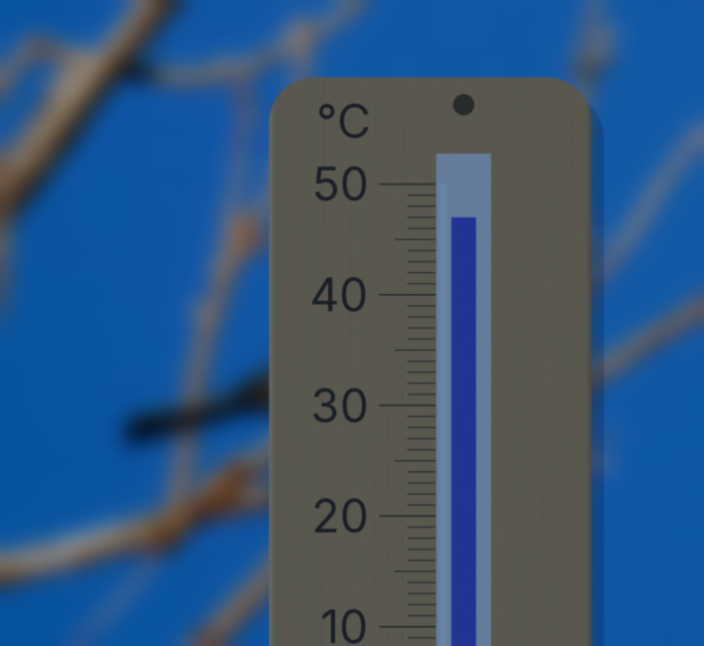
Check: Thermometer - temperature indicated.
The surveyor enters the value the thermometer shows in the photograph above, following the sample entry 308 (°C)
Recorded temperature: 47 (°C)
